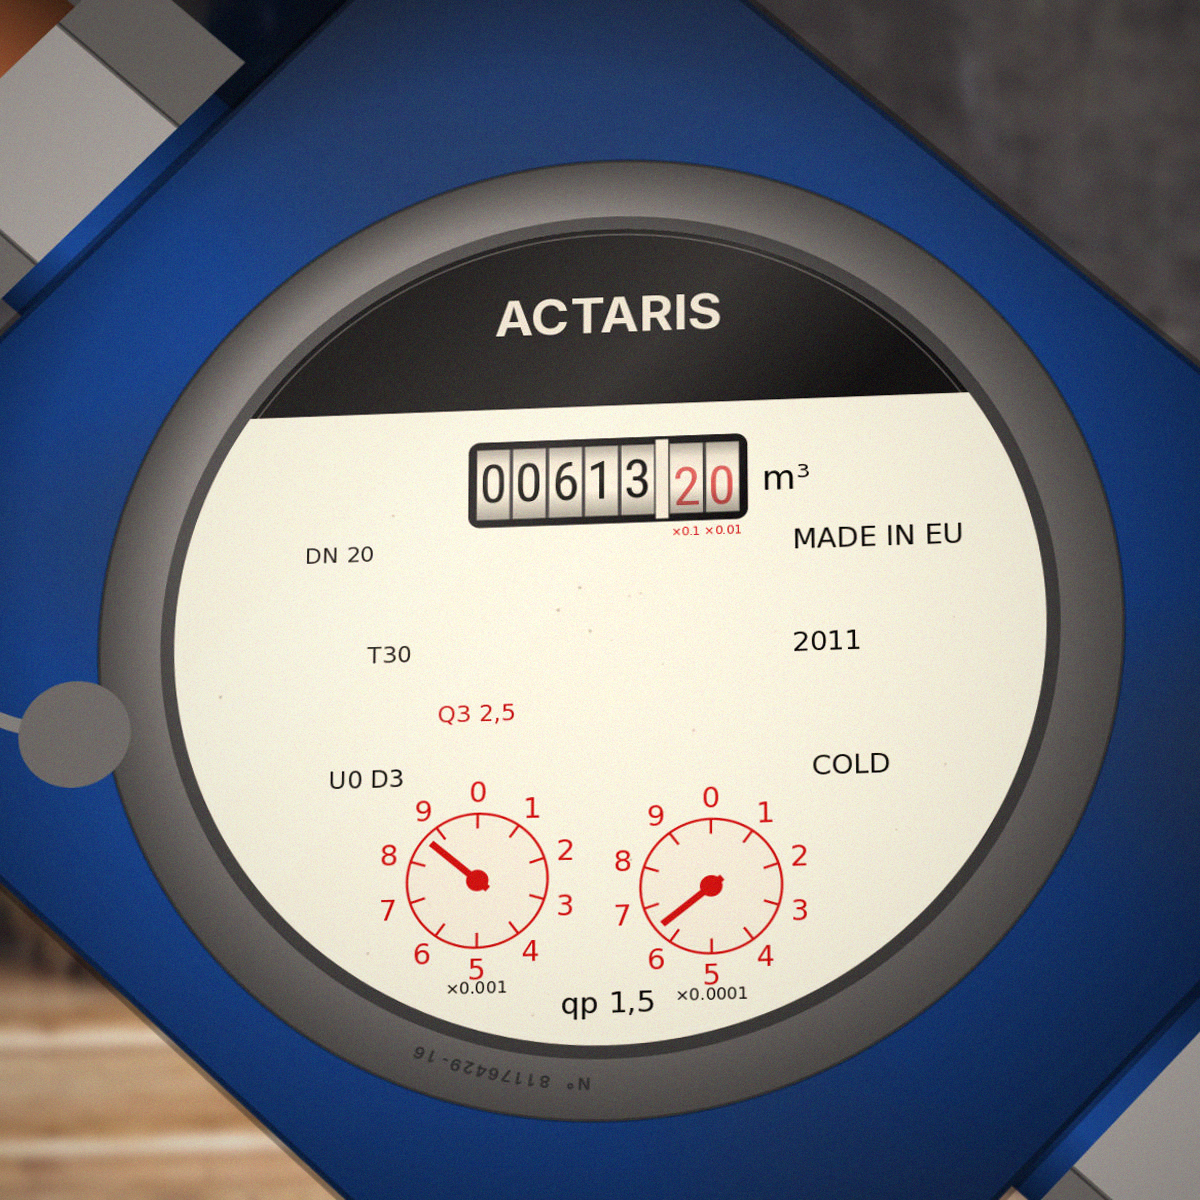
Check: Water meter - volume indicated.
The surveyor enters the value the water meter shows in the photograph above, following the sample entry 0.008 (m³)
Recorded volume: 613.1986 (m³)
